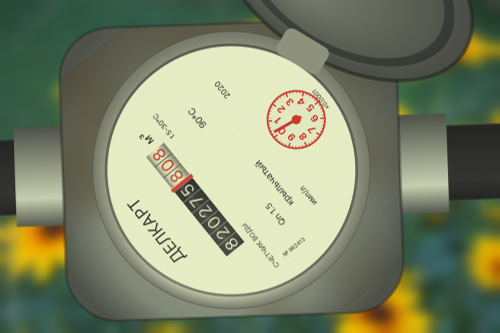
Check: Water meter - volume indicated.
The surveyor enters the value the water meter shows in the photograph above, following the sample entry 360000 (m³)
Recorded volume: 820275.8080 (m³)
